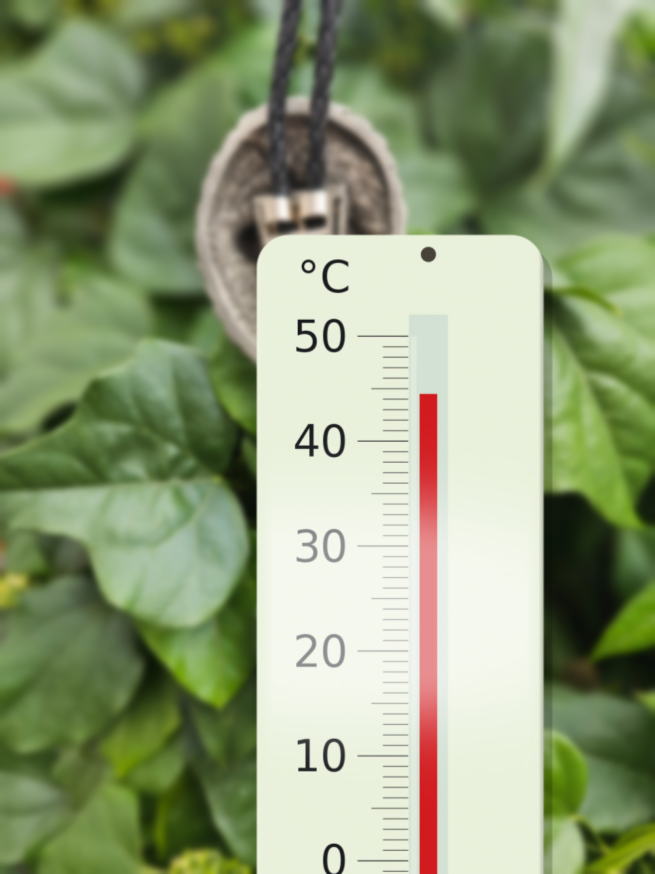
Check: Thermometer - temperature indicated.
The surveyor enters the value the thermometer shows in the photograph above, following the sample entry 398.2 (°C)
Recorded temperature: 44.5 (°C)
